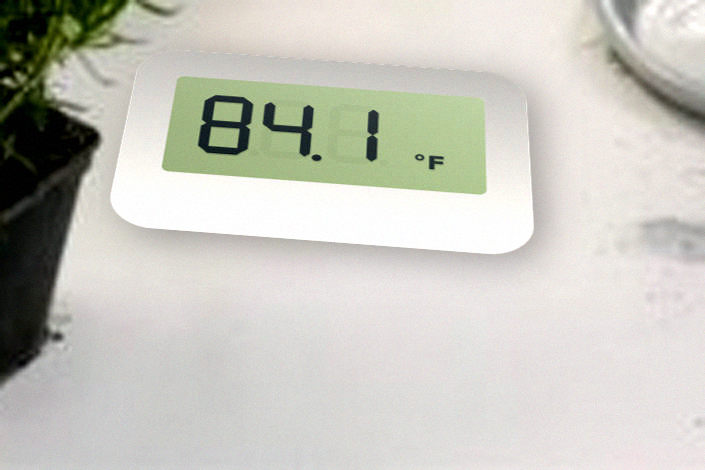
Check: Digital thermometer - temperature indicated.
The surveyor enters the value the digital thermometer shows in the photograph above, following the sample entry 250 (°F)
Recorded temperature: 84.1 (°F)
